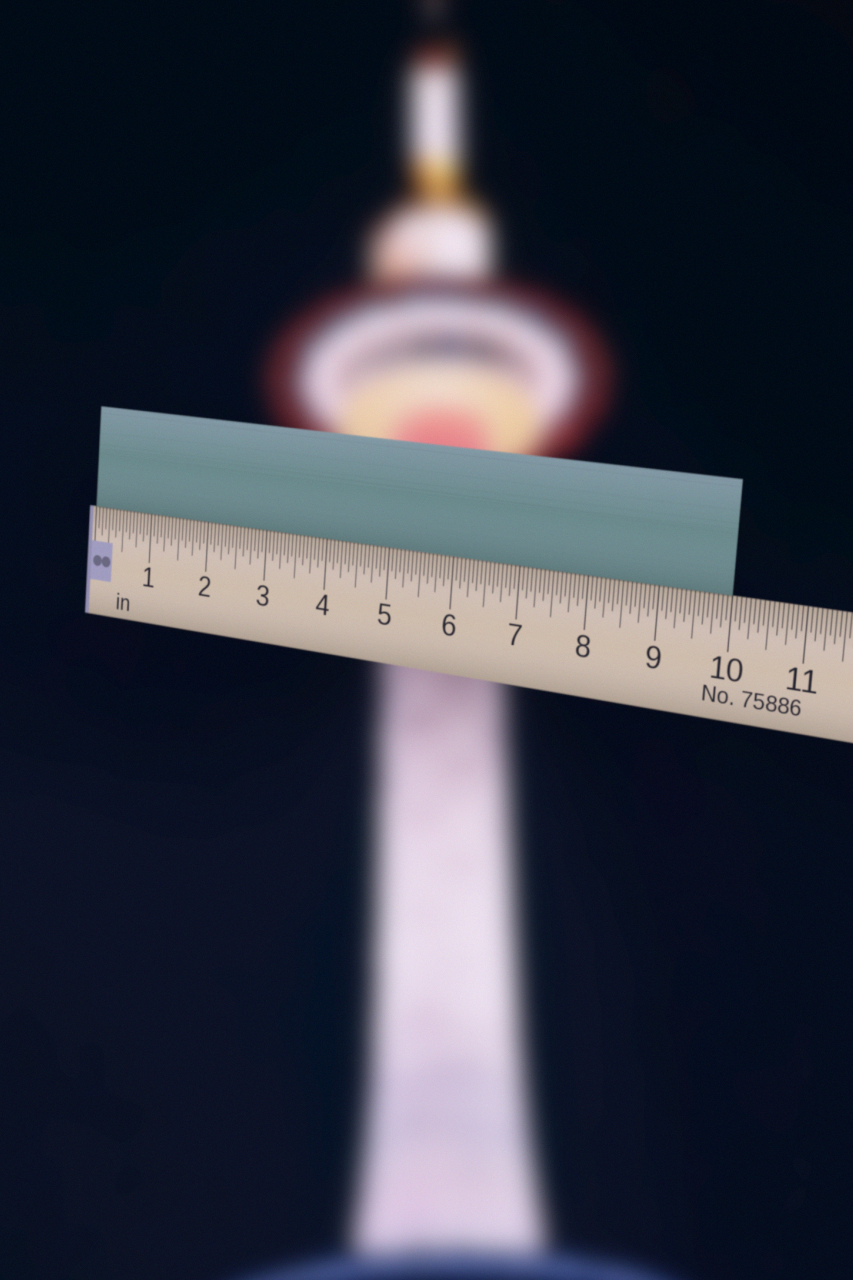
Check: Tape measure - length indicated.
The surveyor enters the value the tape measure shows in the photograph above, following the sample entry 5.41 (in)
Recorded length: 10 (in)
